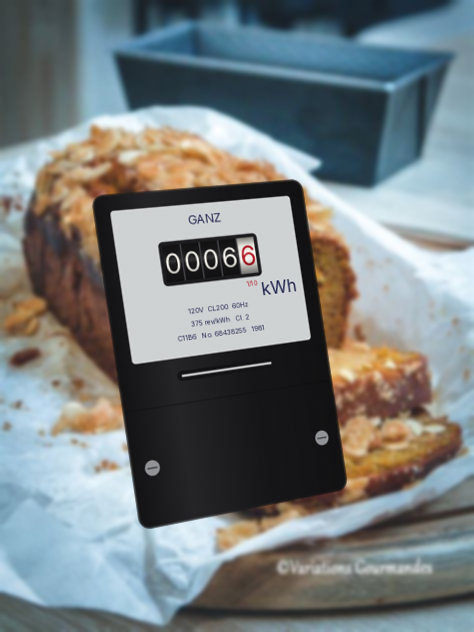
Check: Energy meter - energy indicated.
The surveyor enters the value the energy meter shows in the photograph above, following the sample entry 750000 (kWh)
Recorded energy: 6.6 (kWh)
